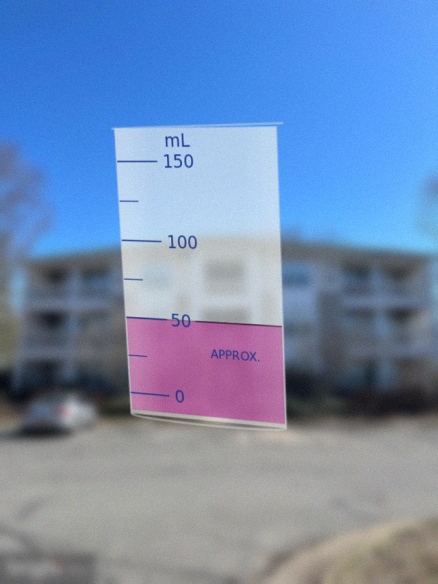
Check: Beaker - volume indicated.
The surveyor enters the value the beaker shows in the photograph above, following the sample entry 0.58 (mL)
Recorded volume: 50 (mL)
